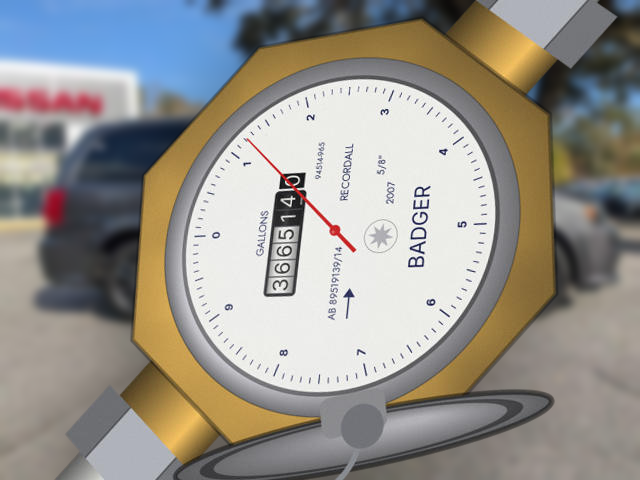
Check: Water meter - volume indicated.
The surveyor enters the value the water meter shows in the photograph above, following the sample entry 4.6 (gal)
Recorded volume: 3665141.2 (gal)
